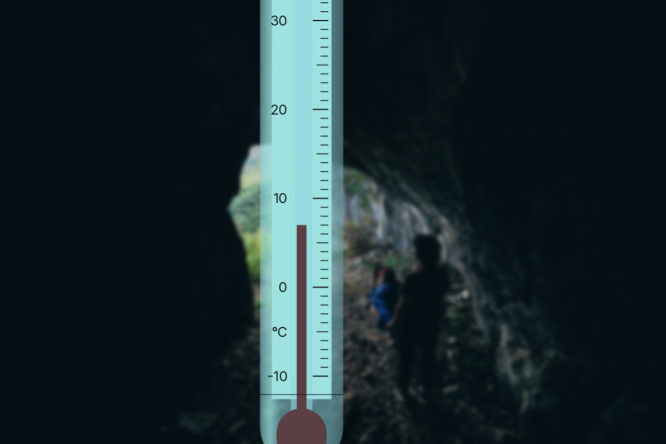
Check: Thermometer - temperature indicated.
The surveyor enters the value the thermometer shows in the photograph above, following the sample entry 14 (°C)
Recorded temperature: 7 (°C)
